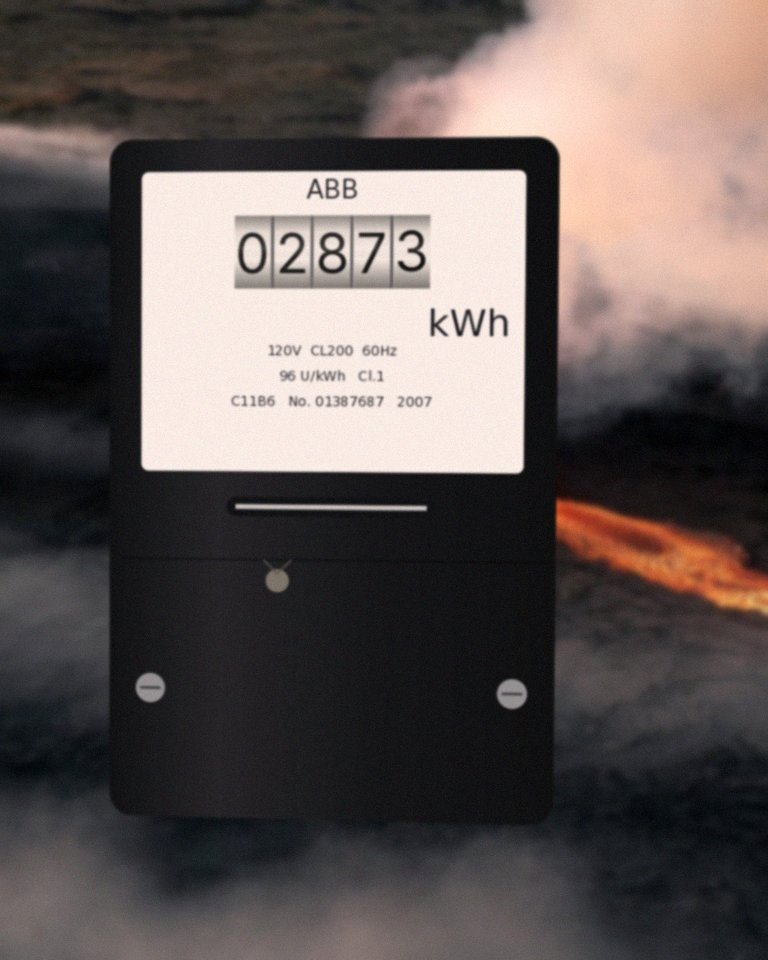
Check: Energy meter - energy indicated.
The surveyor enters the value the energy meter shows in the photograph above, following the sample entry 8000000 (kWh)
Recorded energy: 2873 (kWh)
